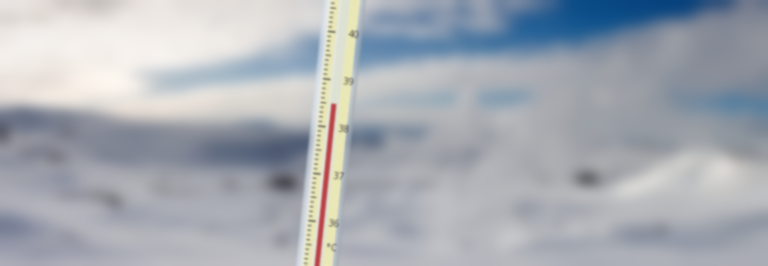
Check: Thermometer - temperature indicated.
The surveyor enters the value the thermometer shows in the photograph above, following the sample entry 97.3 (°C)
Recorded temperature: 38.5 (°C)
